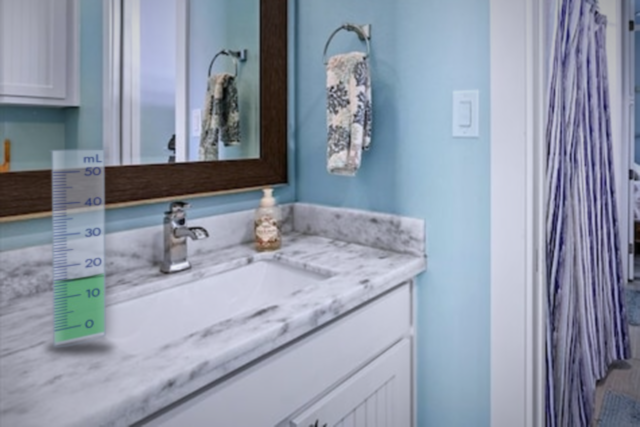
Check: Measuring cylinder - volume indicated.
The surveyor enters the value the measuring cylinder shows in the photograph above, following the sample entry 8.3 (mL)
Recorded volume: 15 (mL)
